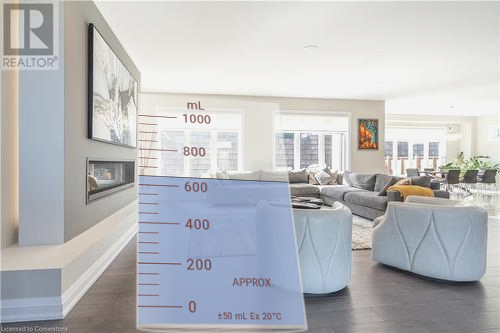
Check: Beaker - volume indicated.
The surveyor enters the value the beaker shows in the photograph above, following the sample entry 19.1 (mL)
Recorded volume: 650 (mL)
